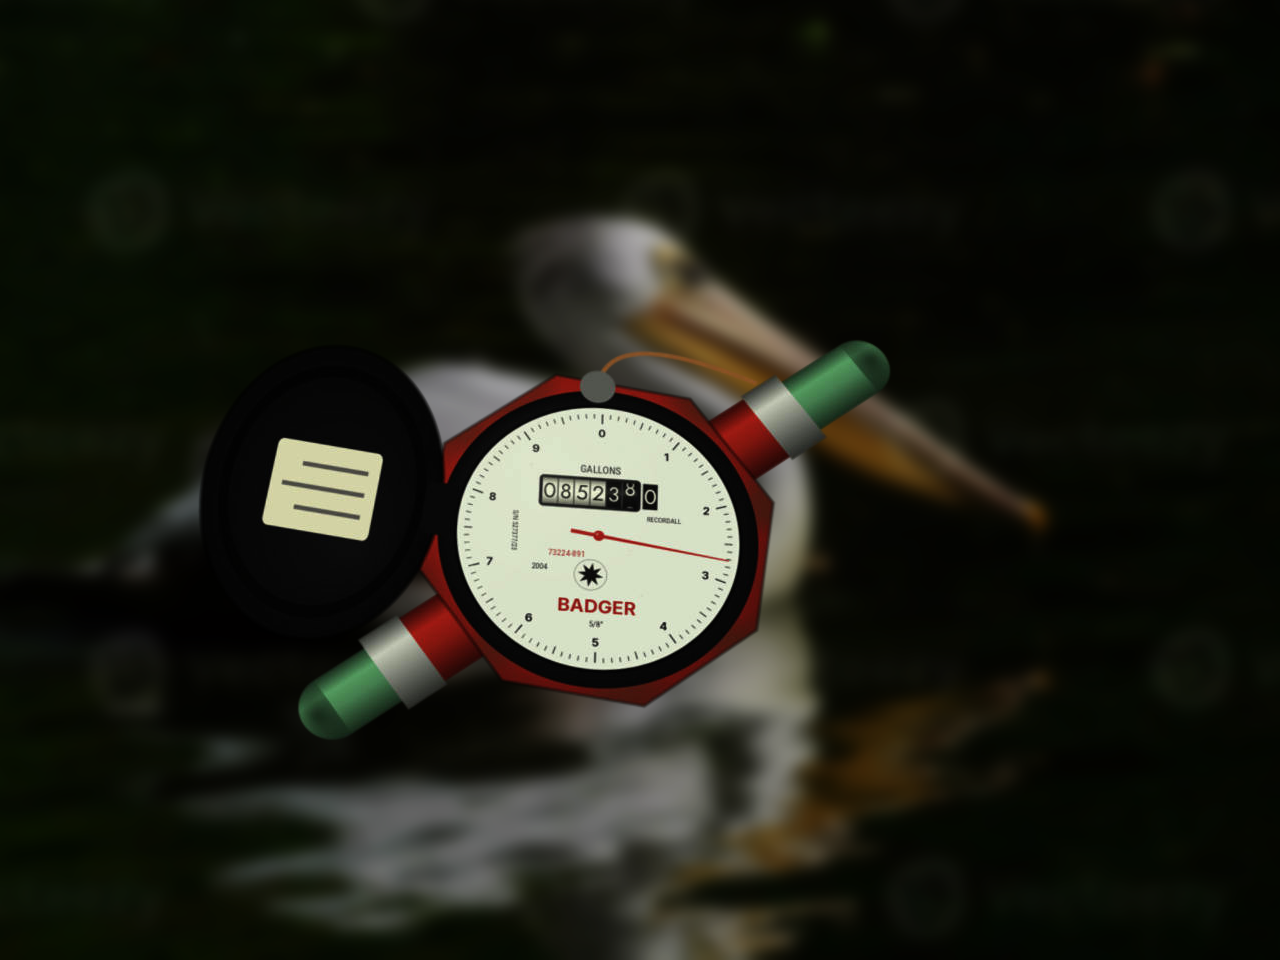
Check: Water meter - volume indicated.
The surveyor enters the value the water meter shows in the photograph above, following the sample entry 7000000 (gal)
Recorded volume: 852382.7 (gal)
